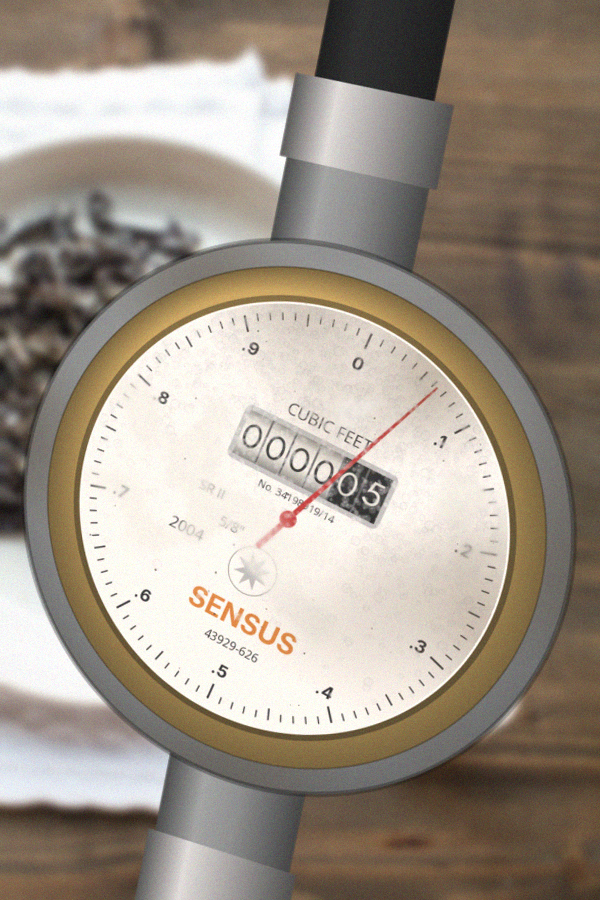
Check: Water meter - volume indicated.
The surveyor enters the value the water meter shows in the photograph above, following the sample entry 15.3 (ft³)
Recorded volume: 5.06 (ft³)
